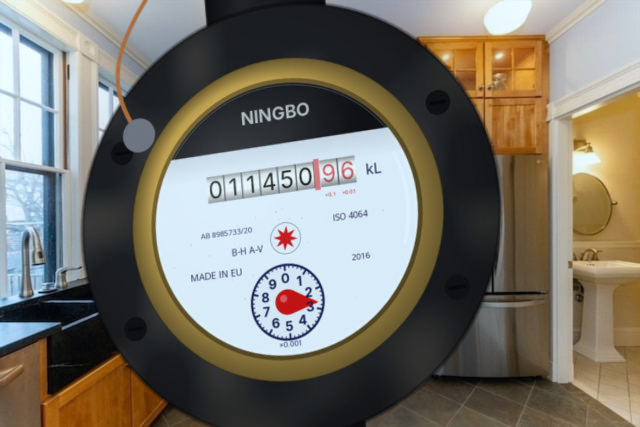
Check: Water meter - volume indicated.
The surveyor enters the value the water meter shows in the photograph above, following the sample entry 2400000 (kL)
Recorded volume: 11450.962 (kL)
